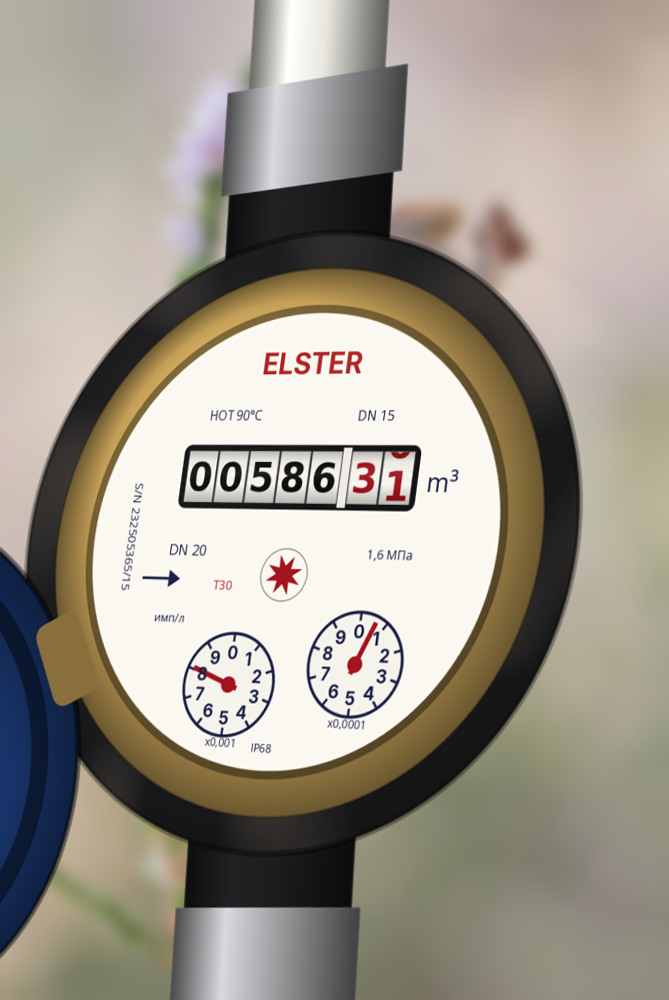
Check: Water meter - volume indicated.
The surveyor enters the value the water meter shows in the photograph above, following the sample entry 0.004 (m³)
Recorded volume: 586.3080 (m³)
